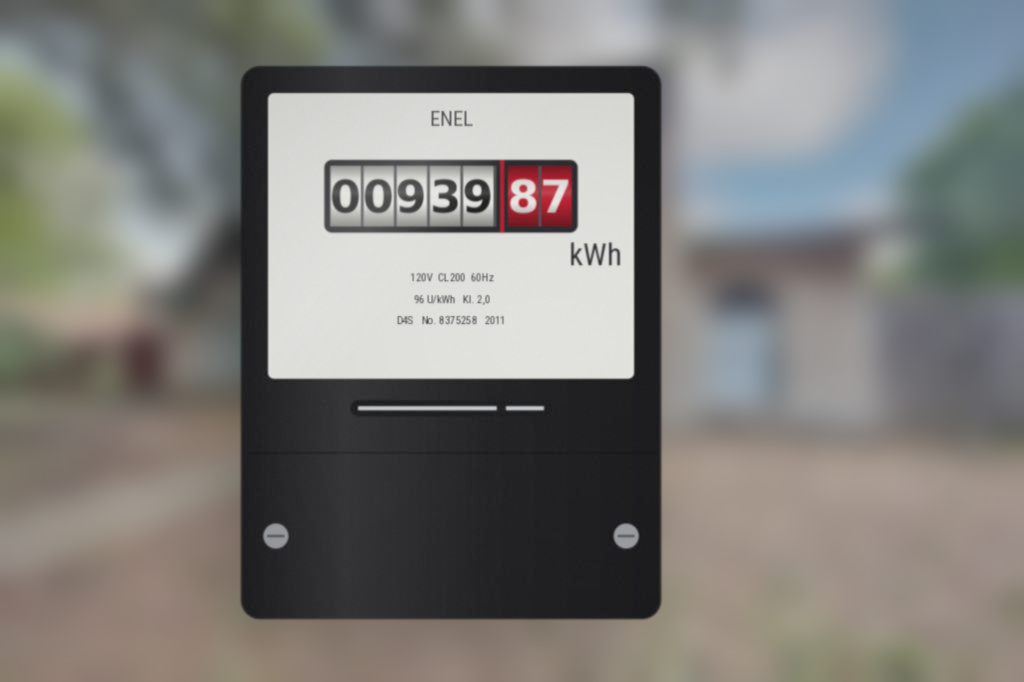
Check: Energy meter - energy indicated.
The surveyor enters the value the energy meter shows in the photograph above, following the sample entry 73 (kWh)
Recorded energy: 939.87 (kWh)
